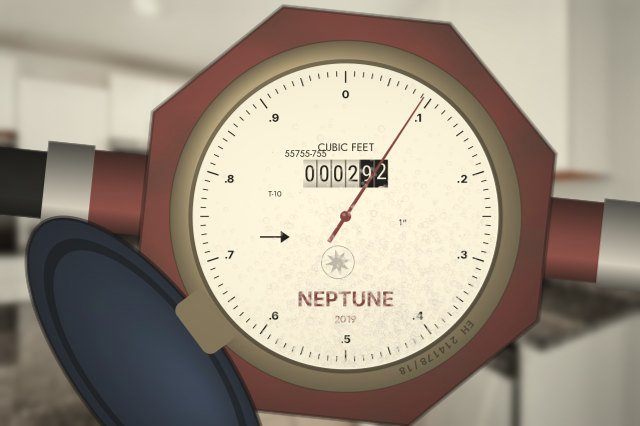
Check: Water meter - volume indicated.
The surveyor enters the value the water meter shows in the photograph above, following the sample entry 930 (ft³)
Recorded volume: 292.09 (ft³)
